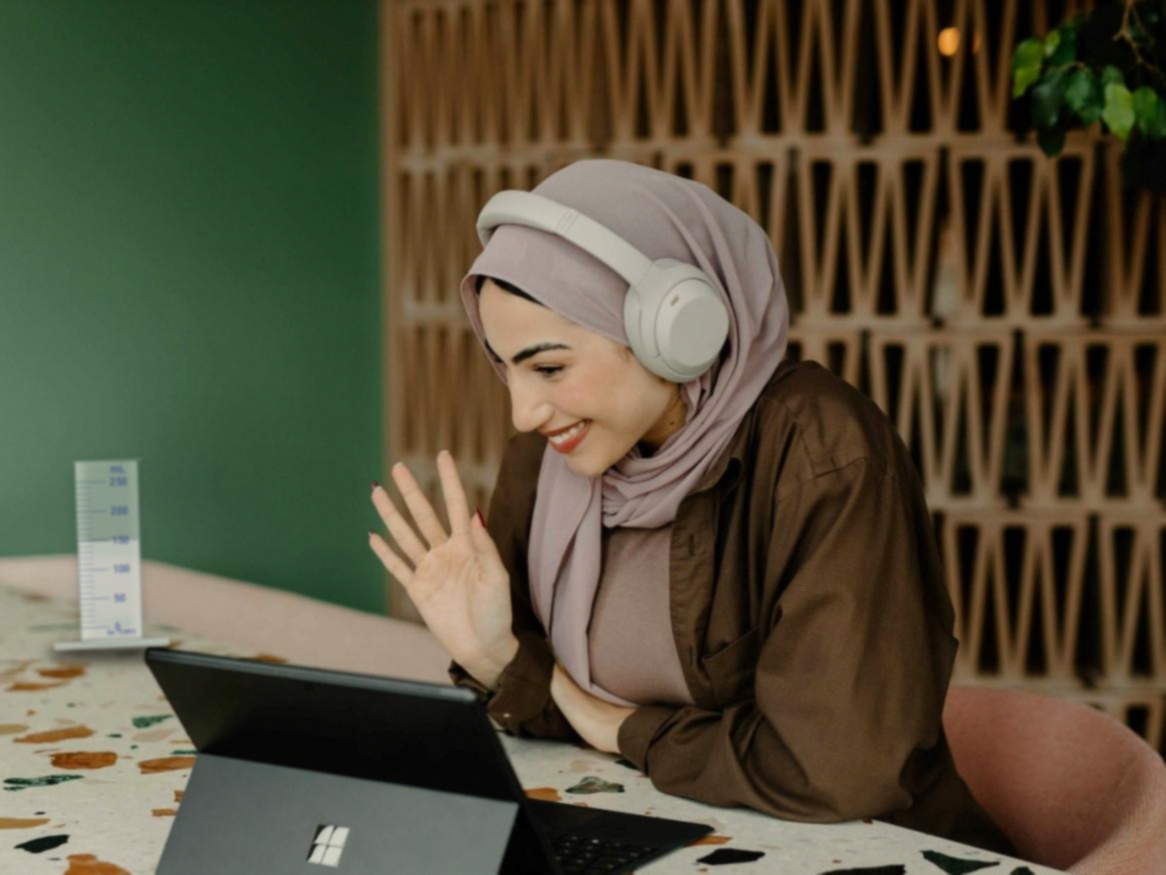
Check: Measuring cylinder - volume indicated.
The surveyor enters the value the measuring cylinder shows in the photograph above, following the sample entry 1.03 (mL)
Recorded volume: 150 (mL)
